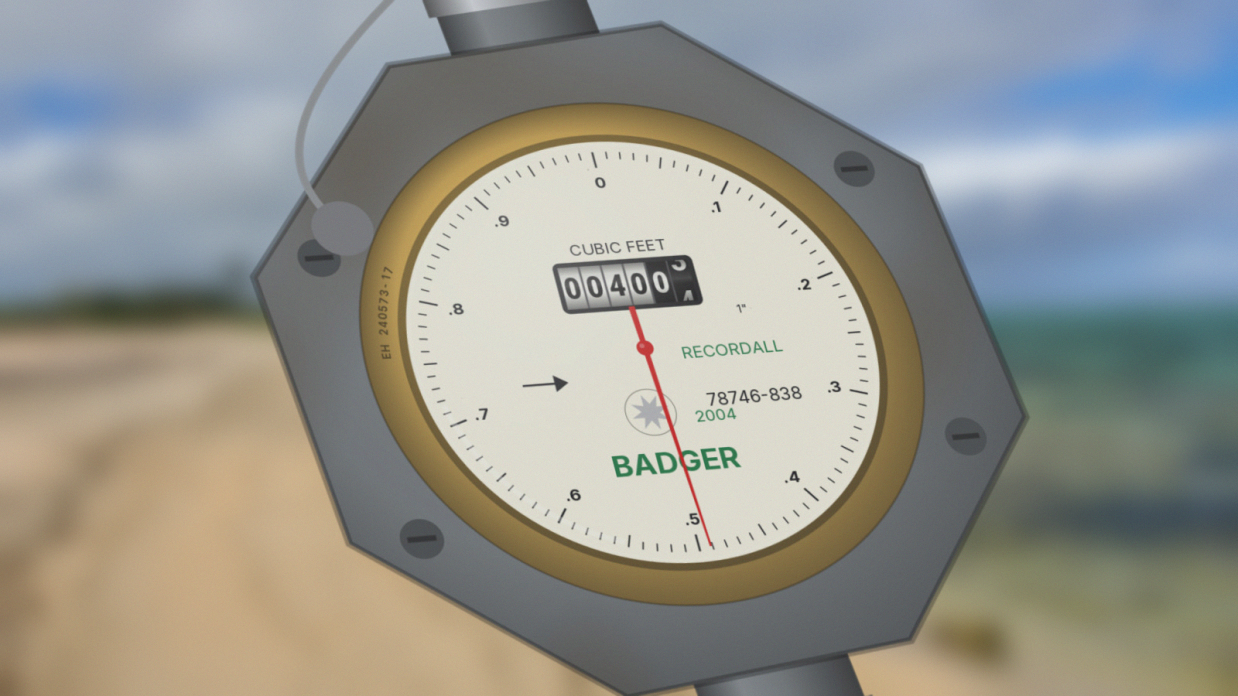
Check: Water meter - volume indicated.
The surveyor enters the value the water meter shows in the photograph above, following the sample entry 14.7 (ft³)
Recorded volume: 4003.49 (ft³)
